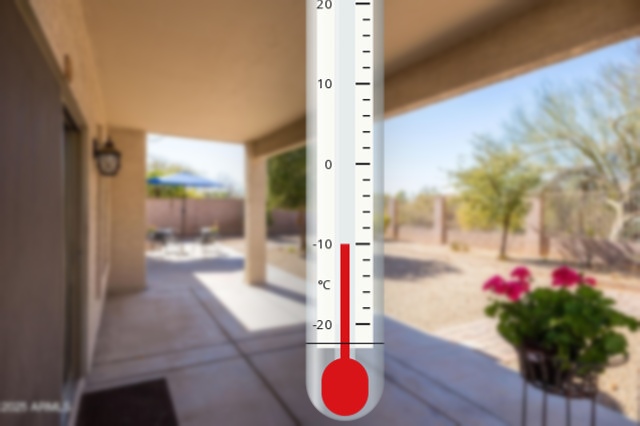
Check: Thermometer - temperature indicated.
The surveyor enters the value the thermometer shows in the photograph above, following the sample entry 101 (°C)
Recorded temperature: -10 (°C)
